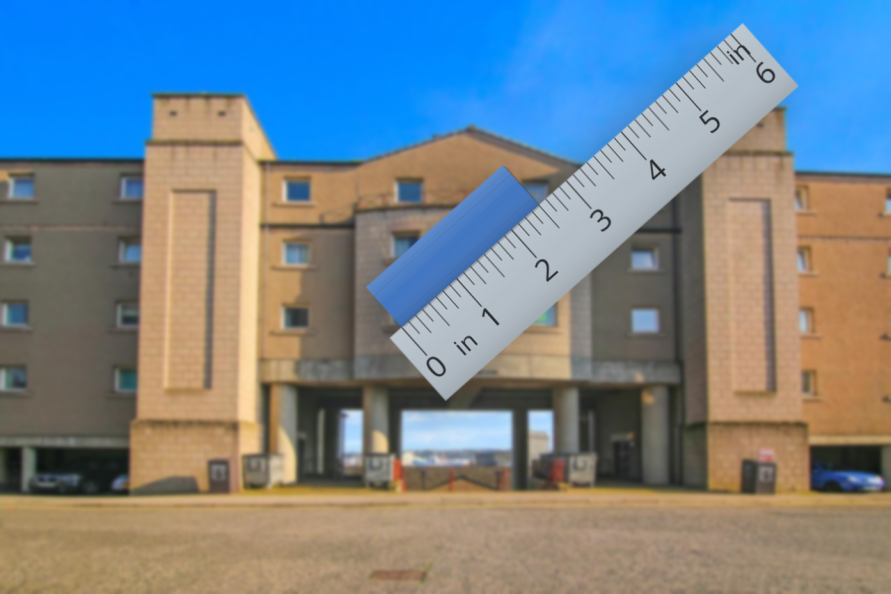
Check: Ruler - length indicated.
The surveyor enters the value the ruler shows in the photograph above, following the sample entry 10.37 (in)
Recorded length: 2.5 (in)
